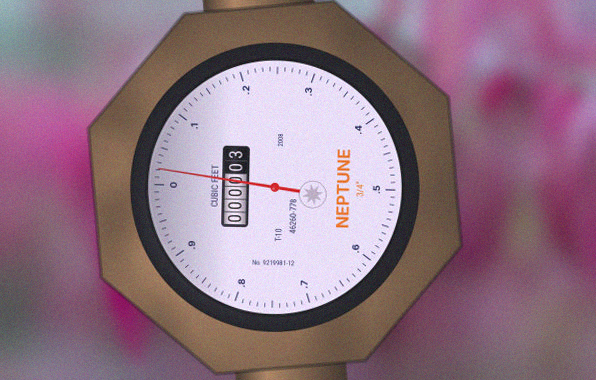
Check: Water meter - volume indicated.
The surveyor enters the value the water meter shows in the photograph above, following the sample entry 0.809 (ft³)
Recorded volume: 3.02 (ft³)
